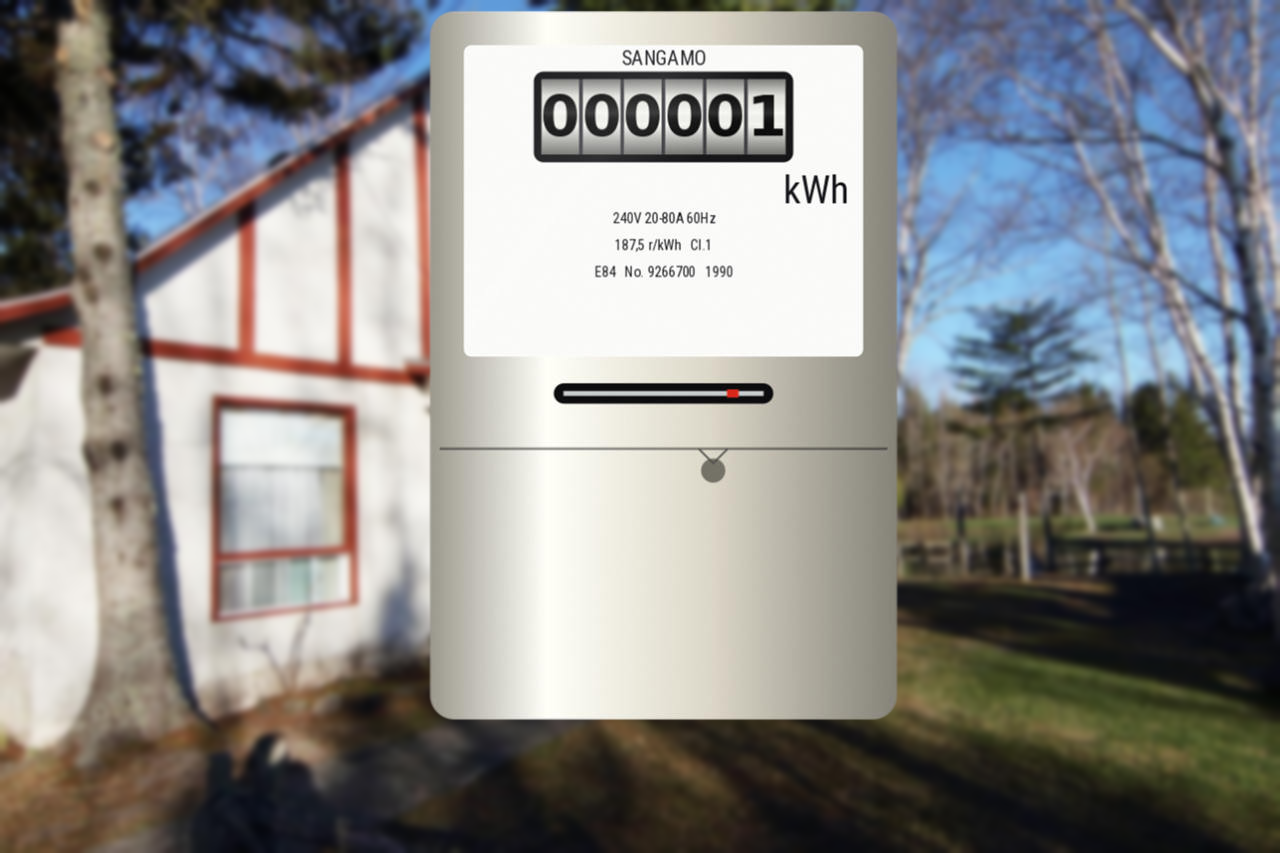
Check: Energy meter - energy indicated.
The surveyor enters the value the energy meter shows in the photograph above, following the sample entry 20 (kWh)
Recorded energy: 1 (kWh)
